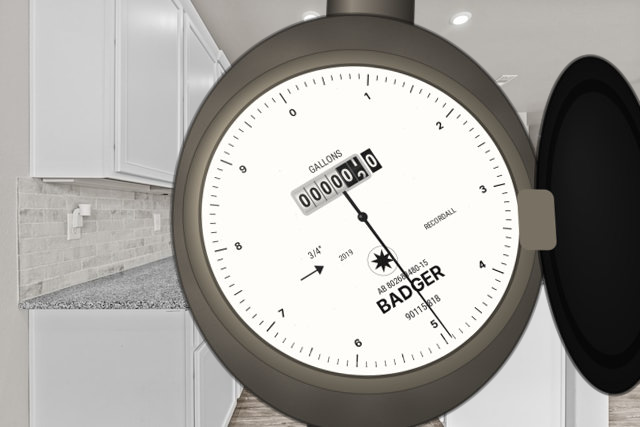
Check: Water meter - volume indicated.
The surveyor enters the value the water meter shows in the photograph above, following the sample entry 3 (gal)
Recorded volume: 14.9 (gal)
